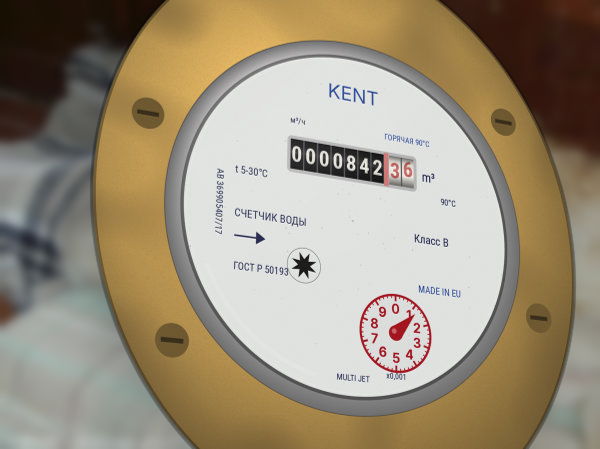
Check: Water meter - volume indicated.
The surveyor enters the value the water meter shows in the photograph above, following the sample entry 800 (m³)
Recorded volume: 842.361 (m³)
